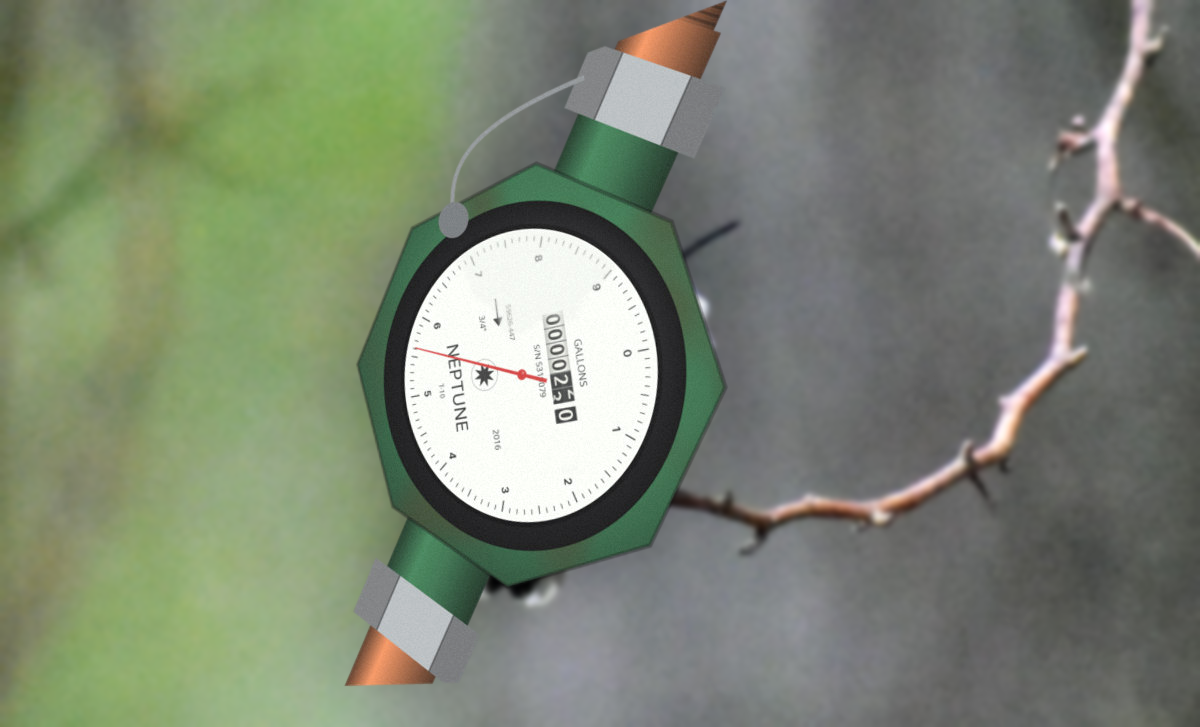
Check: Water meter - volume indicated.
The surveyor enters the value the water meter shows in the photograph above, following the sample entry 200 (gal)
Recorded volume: 225.6 (gal)
